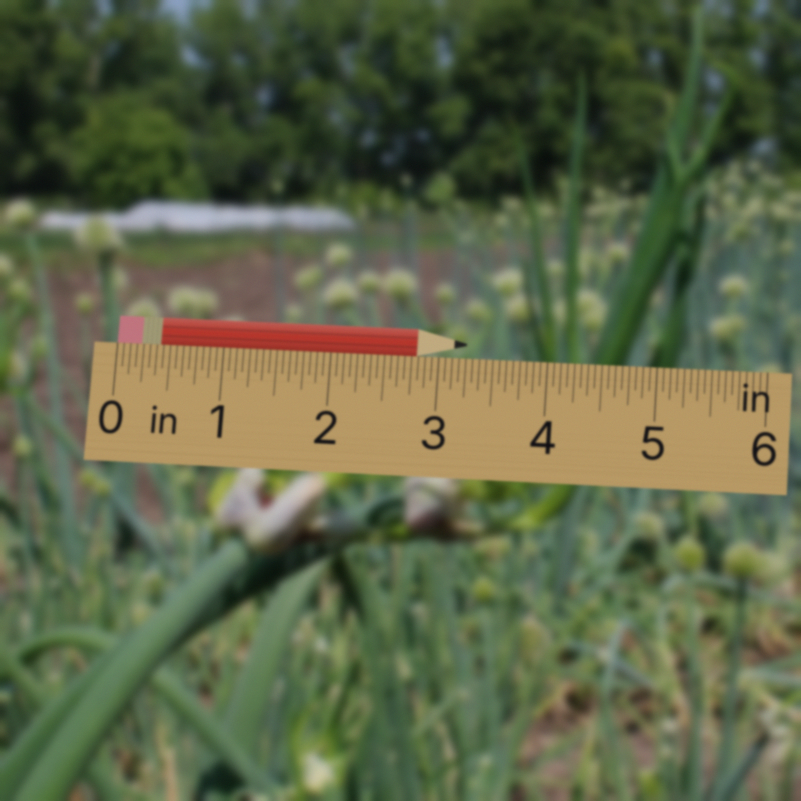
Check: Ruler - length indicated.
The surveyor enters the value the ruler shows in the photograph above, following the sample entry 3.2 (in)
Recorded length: 3.25 (in)
